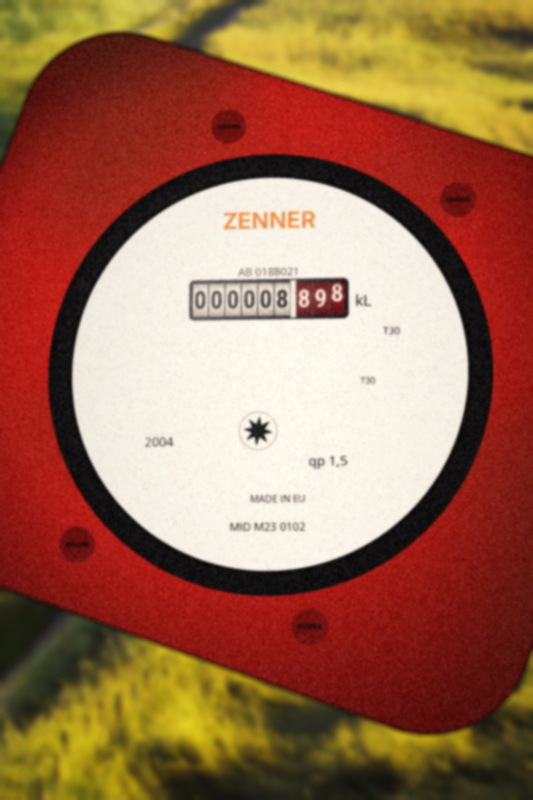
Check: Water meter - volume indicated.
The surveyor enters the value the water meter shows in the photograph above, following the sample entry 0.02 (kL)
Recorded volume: 8.898 (kL)
